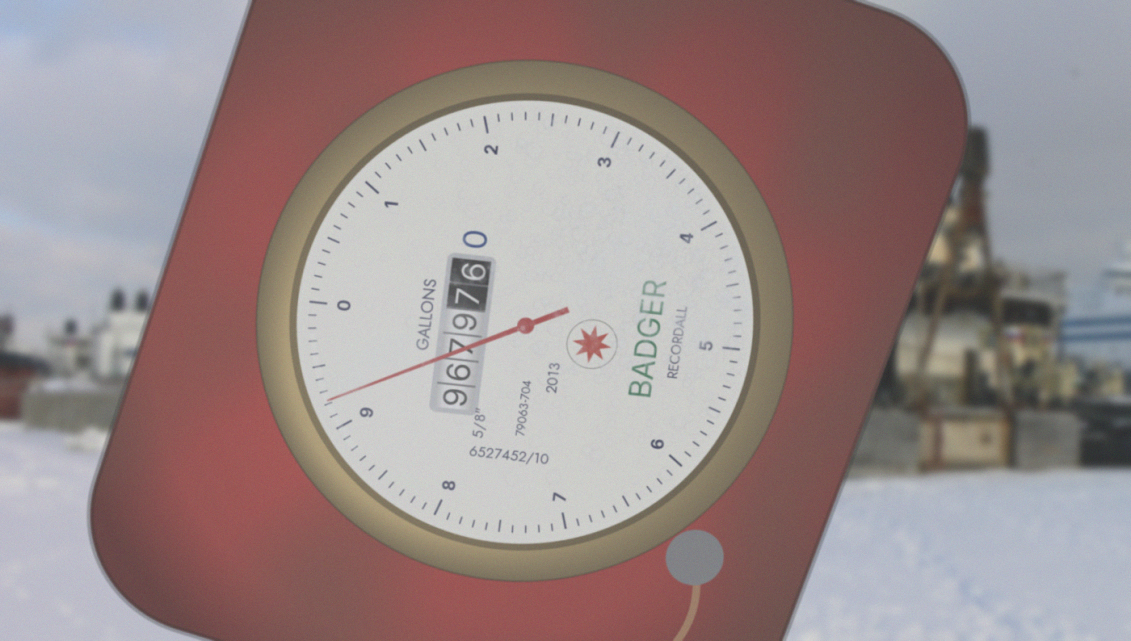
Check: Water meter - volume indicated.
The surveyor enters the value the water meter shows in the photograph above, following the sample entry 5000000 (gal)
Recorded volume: 9679759.2 (gal)
